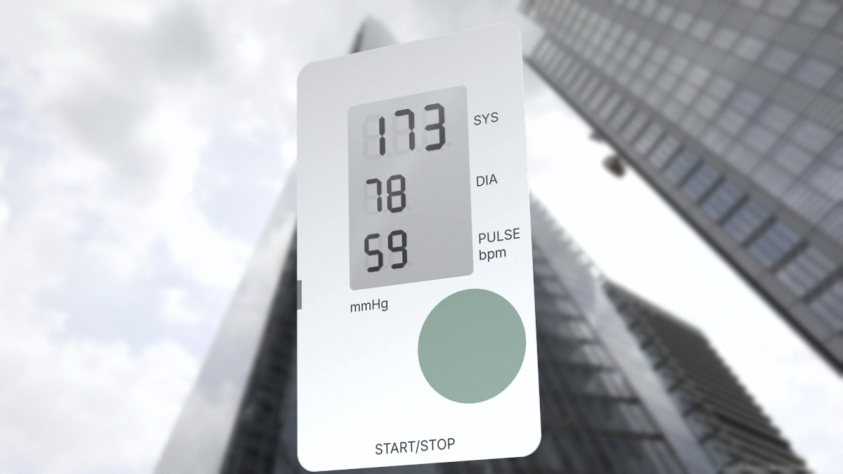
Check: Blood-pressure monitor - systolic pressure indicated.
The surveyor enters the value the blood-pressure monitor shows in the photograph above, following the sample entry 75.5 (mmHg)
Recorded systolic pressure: 173 (mmHg)
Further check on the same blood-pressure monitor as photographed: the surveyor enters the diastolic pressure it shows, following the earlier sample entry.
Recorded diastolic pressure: 78 (mmHg)
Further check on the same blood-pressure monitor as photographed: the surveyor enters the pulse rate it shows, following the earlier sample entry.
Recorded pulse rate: 59 (bpm)
